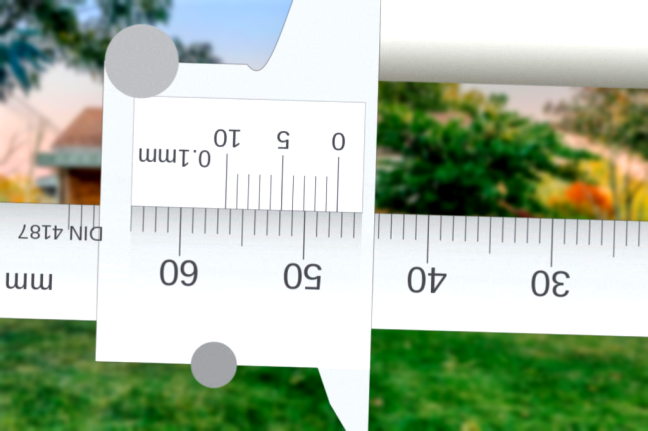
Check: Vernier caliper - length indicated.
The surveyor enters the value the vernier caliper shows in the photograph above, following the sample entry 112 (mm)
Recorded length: 47.4 (mm)
